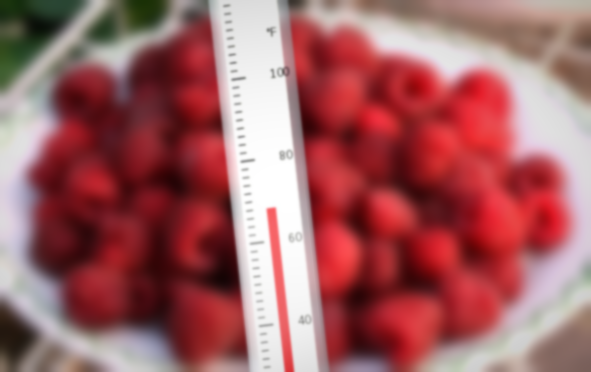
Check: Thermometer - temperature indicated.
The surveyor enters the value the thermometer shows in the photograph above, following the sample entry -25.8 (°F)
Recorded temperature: 68 (°F)
